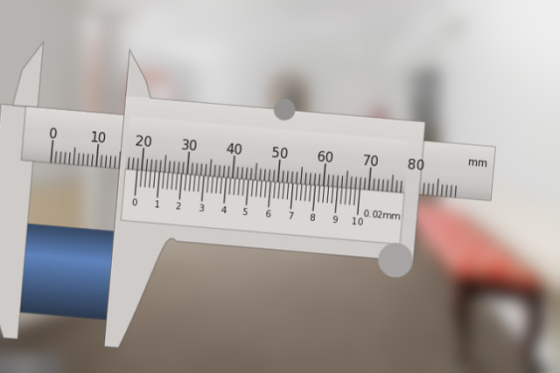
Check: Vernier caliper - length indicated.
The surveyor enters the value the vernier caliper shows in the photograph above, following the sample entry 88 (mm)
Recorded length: 19.0 (mm)
